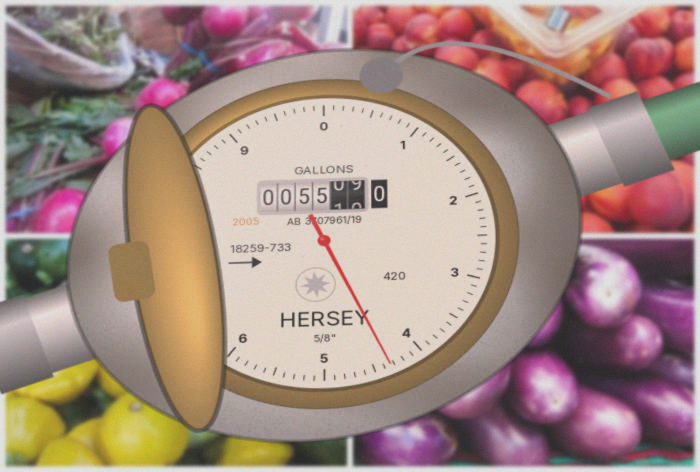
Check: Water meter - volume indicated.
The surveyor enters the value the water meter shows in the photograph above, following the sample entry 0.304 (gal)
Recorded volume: 55094.3 (gal)
